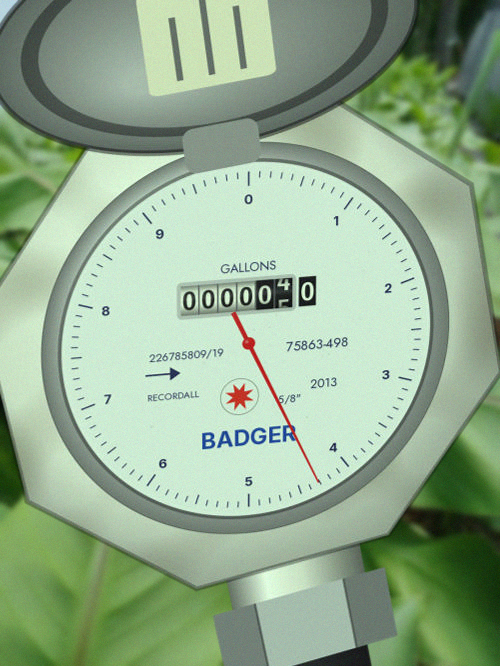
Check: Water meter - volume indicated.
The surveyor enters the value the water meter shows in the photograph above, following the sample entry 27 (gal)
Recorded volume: 44.3 (gal)
